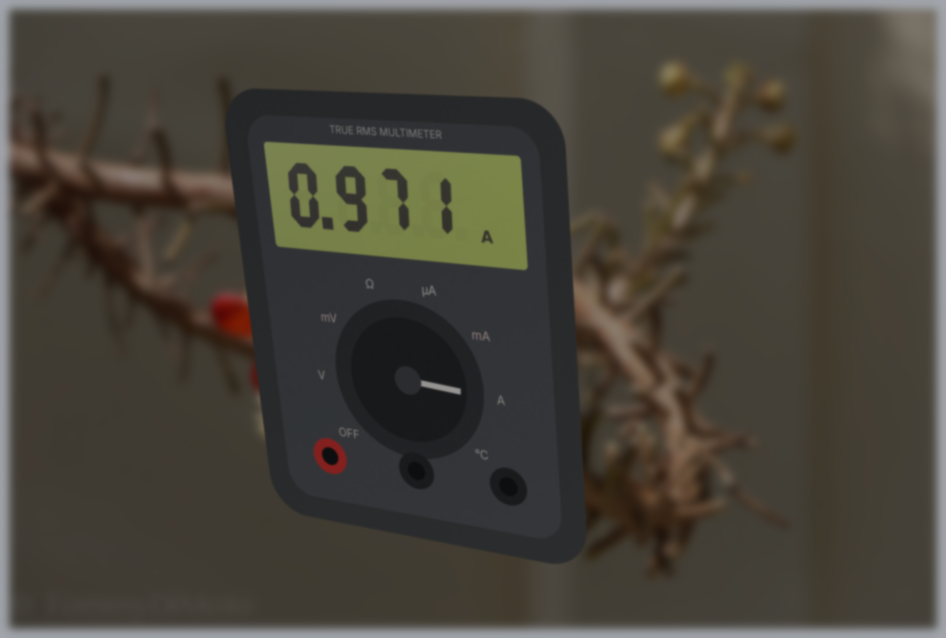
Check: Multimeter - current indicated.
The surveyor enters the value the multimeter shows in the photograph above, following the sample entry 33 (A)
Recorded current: 0.971 (A)
